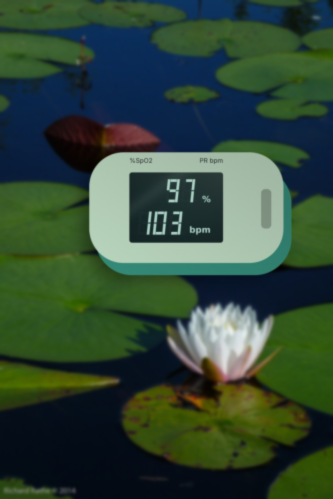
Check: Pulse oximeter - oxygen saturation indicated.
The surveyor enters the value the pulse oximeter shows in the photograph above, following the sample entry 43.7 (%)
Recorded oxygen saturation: 97 (%)
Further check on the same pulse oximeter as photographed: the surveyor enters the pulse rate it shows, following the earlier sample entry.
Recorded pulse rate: 103 (bpm)
